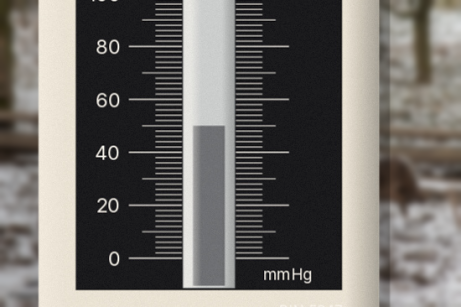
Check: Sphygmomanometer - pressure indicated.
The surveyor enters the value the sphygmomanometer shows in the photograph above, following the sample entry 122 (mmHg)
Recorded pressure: 50 (mmHg)
